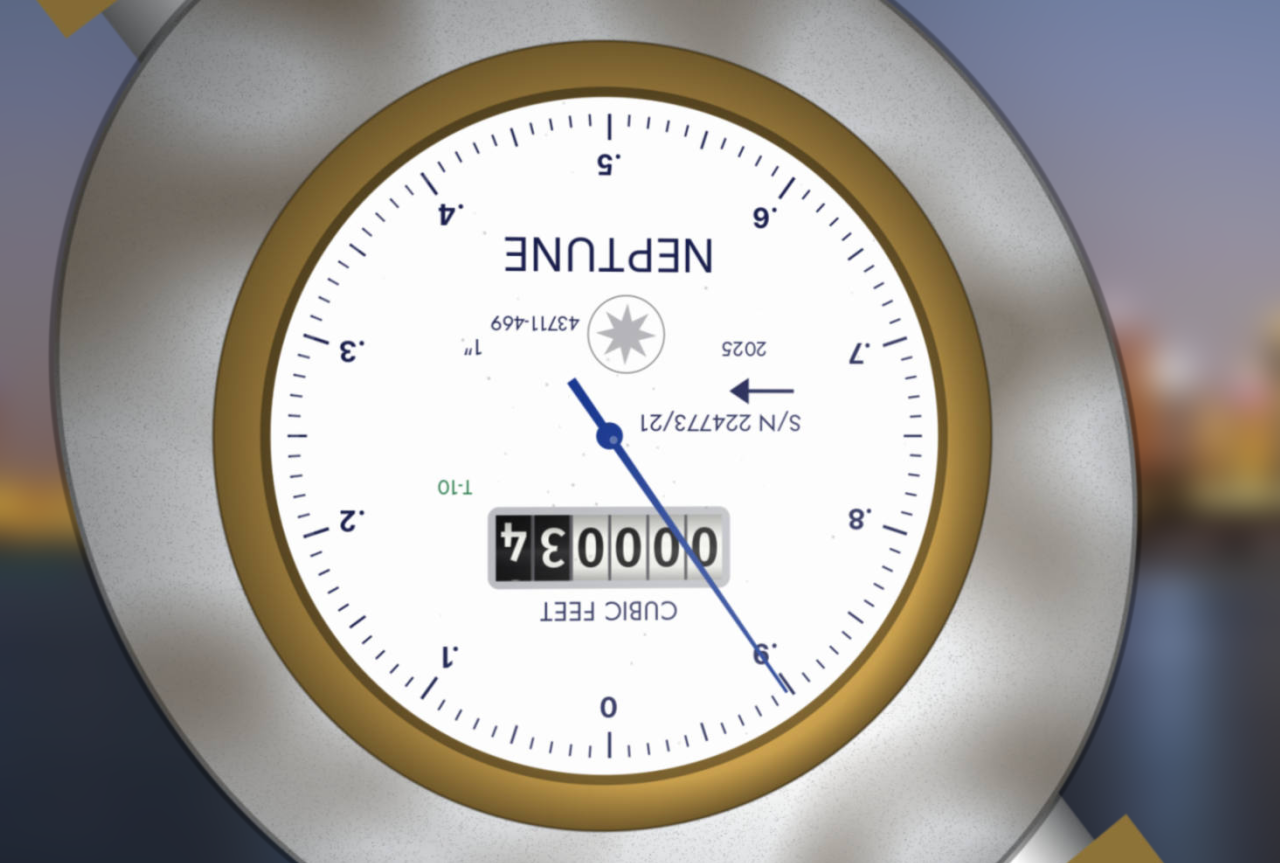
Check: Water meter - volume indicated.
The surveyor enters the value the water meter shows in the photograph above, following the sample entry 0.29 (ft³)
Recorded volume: 33.90 (ft³)
